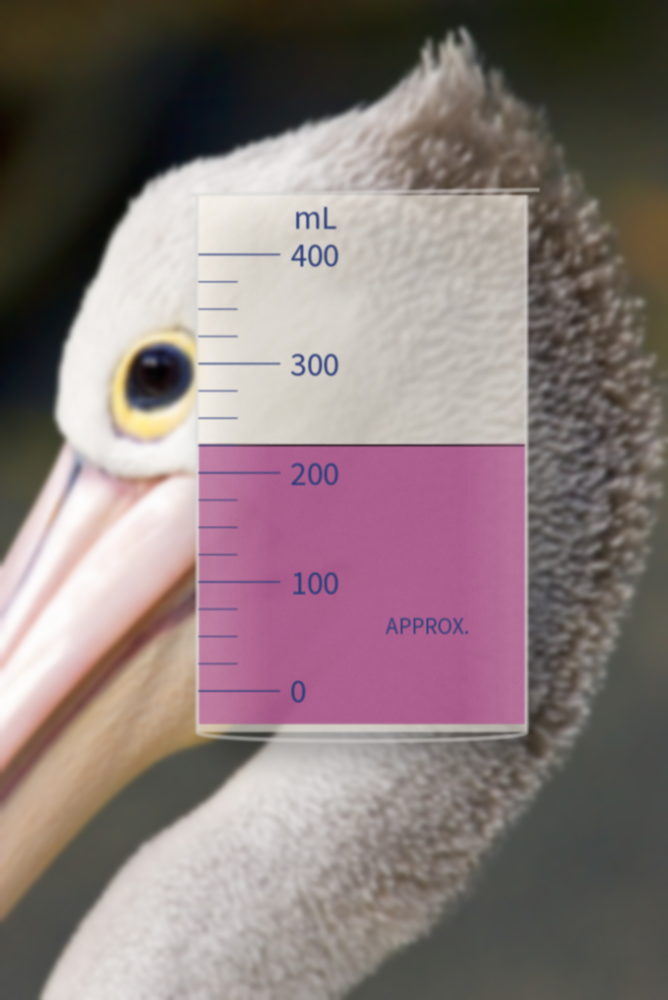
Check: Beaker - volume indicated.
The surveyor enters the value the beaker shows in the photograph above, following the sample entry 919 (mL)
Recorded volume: 225 (mL)
